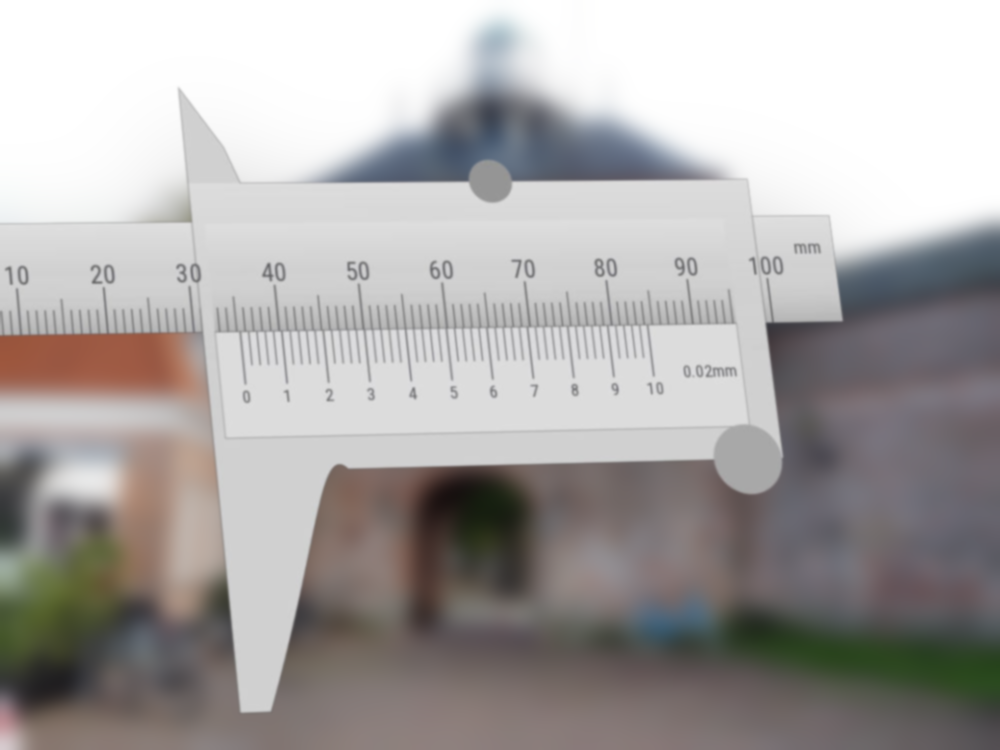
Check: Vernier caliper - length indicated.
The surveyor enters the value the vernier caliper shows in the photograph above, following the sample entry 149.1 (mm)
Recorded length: 35.4 (mm)
